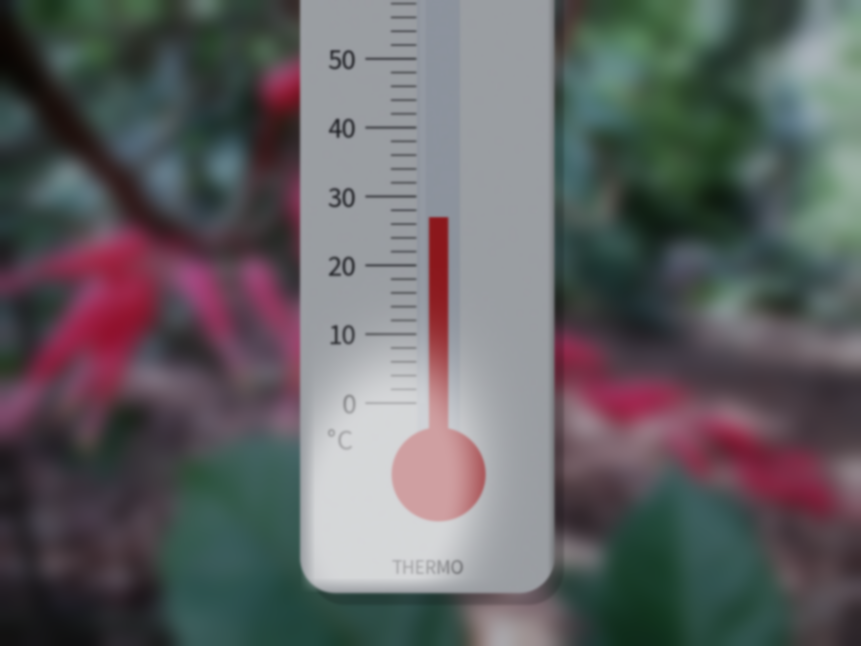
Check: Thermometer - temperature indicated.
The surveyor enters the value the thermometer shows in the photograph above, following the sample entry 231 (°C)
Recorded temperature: 27 (°C)
